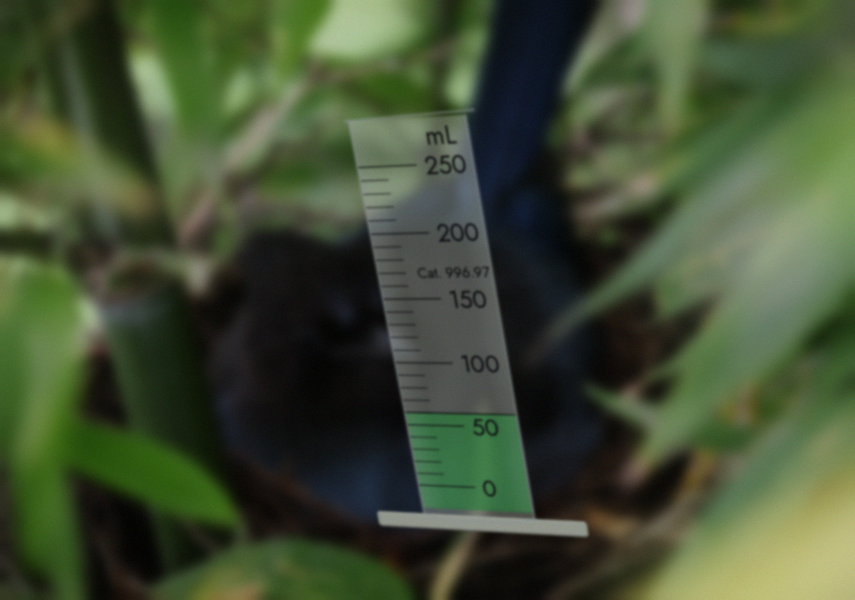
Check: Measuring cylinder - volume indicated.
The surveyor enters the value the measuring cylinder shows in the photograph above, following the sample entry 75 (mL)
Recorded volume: 60 (mL)
